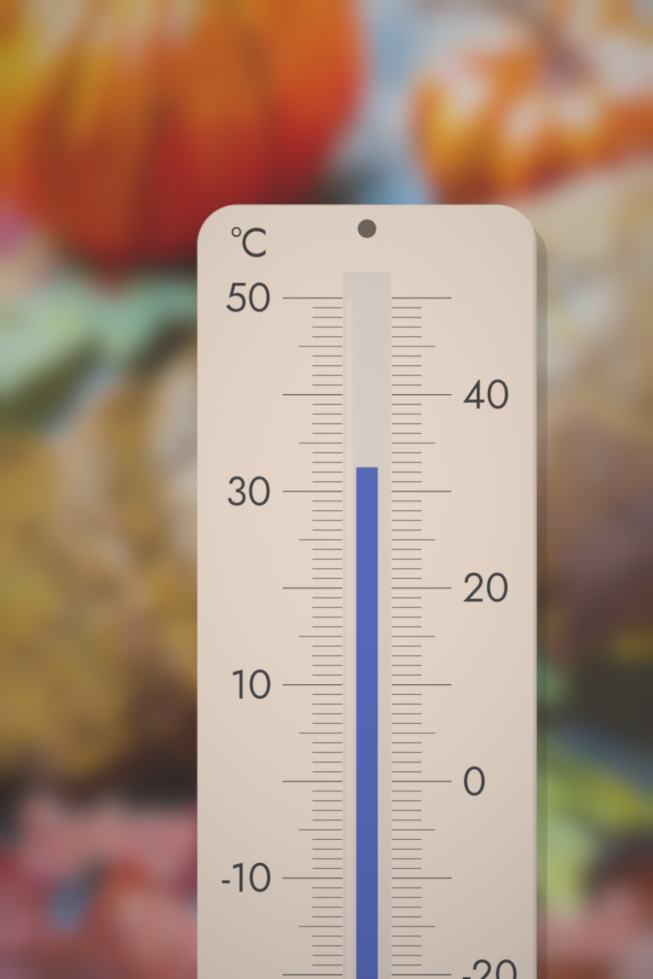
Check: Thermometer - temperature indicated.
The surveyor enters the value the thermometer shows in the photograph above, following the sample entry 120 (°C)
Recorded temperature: 32.5 (°C)
